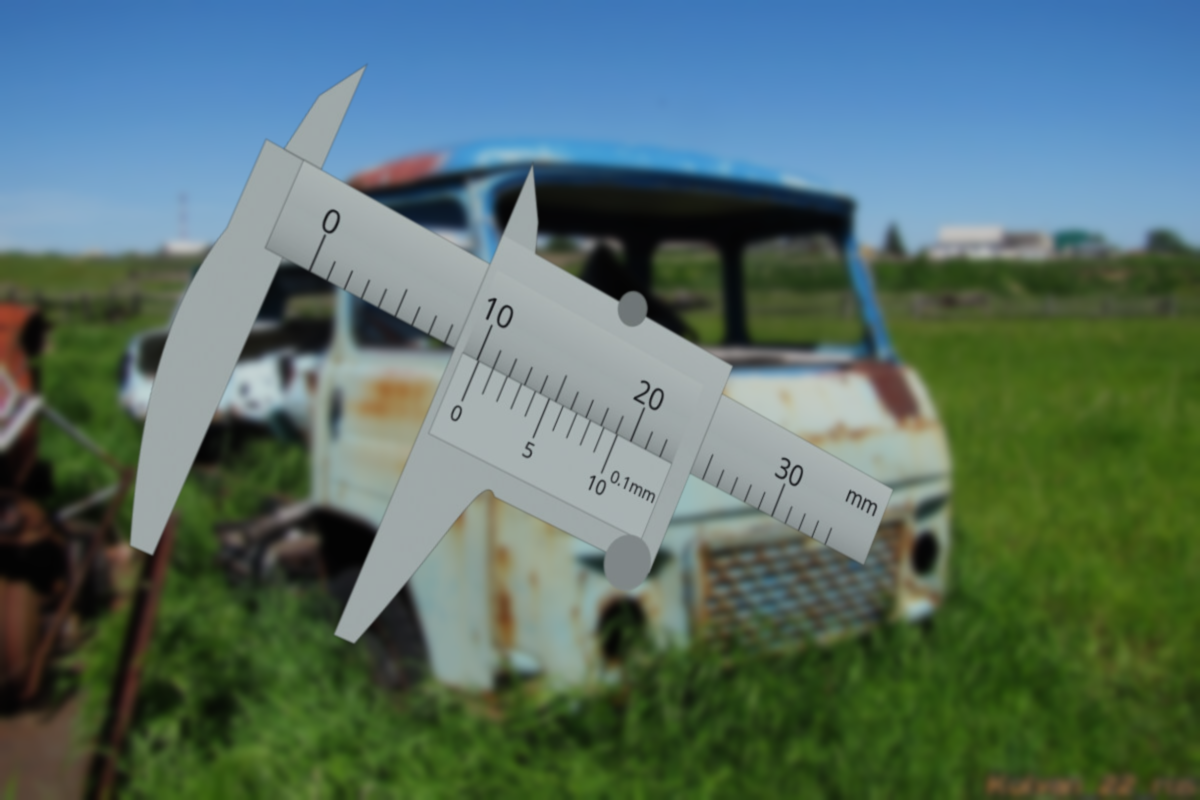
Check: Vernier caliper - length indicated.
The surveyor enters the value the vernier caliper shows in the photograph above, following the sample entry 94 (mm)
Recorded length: 10.1 (mm)
